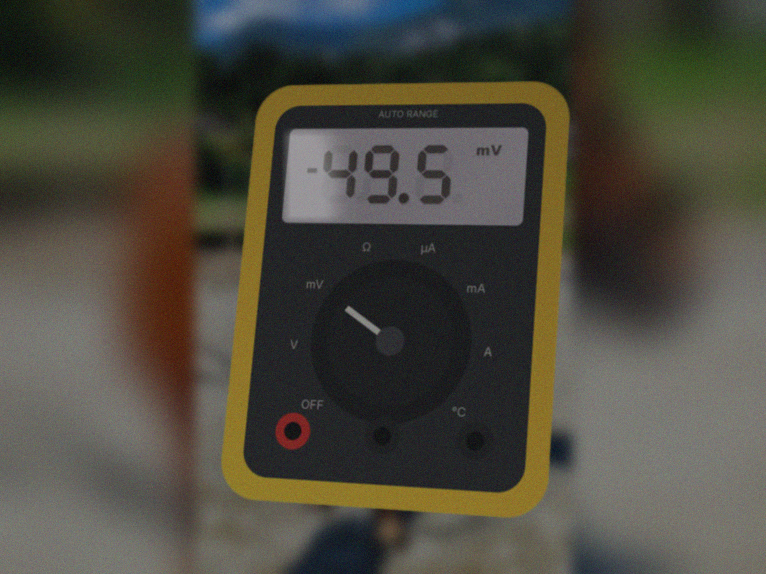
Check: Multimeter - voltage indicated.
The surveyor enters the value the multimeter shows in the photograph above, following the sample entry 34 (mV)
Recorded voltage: -49.5 (mV)
